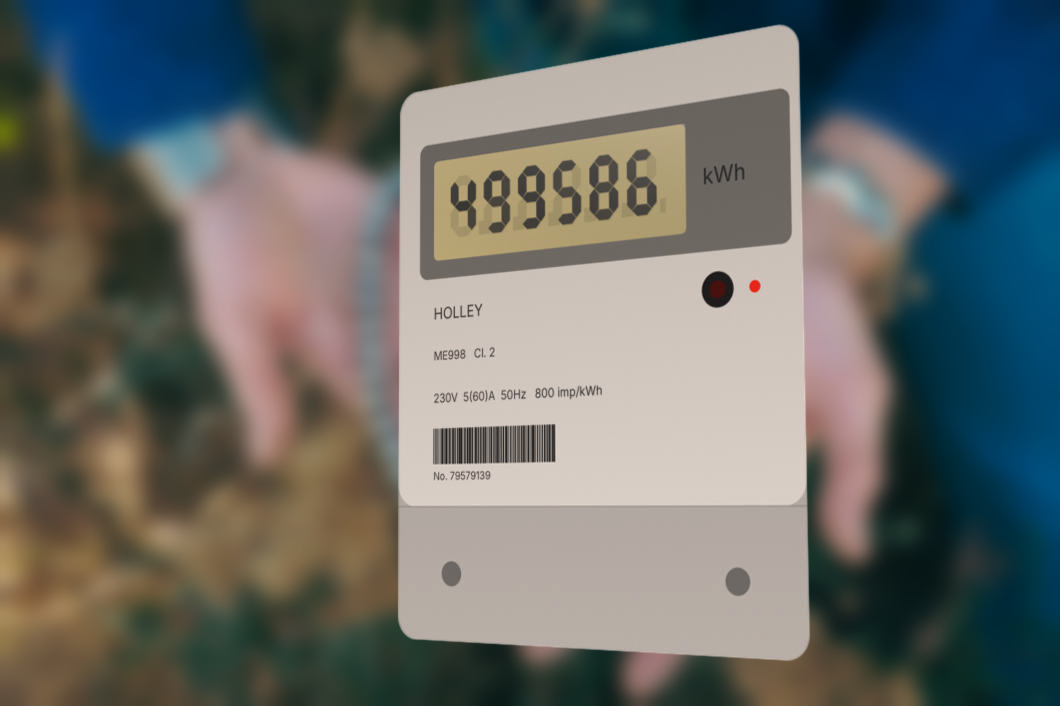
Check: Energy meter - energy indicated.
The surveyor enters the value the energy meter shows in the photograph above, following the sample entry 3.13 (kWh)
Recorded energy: 499586 (kWh)
